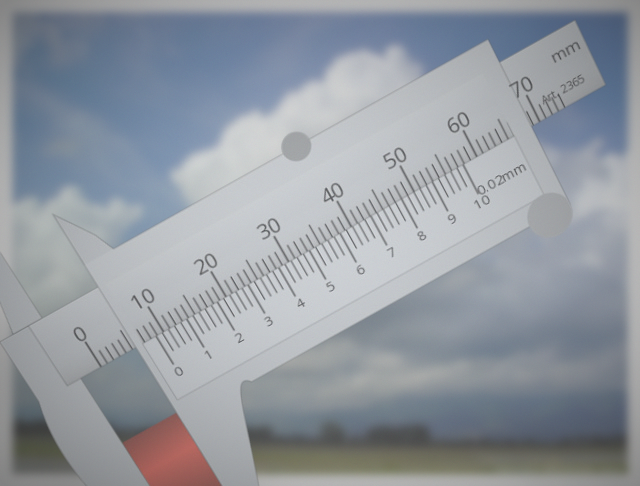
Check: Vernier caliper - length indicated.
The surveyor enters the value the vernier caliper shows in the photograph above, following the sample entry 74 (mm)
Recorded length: 8.8 (mm)
